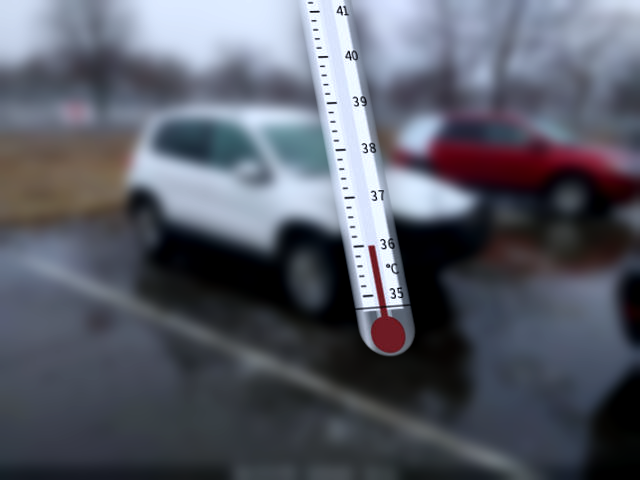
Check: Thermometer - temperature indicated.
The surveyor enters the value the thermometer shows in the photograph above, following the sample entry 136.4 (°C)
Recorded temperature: 36 (°C)
